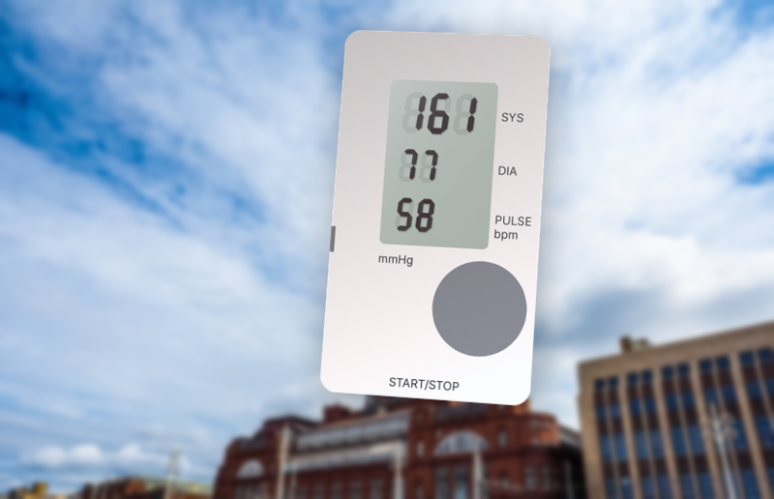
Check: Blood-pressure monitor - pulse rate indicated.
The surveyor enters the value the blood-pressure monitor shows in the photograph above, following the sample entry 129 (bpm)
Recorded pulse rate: 58 (bpm)
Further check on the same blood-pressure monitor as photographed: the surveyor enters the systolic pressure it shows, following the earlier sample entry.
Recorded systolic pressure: 161 (mmHg)
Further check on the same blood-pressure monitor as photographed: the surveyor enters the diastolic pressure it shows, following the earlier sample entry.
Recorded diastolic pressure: 77 (mmHg)
